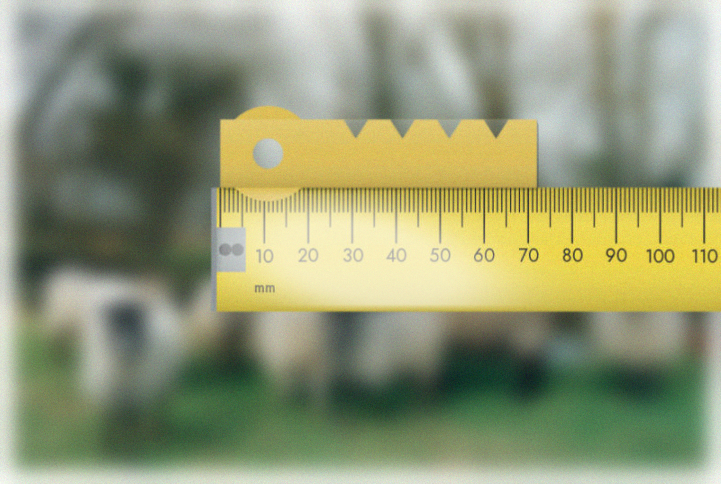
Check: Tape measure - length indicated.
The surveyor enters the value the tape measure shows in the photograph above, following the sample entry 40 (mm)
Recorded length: 72 (mm)
